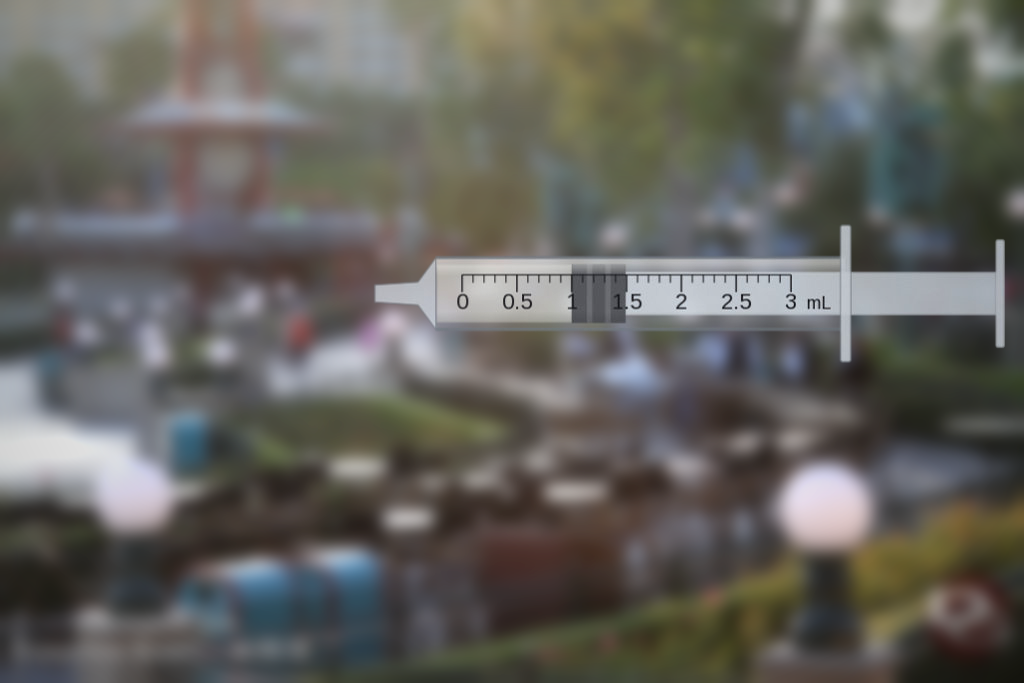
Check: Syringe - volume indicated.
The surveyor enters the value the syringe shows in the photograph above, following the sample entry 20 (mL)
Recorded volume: 1 (mL)
